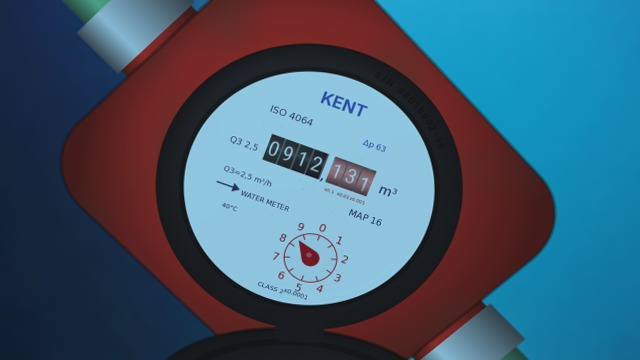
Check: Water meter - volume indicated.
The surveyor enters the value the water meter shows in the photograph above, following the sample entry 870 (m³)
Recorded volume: 912.1308 (m³)
